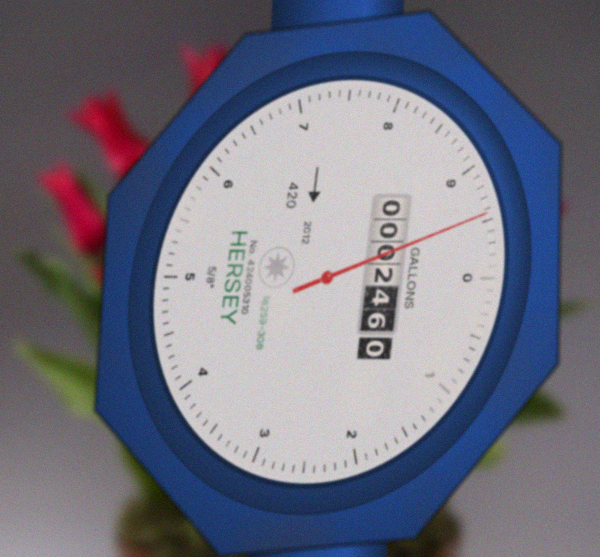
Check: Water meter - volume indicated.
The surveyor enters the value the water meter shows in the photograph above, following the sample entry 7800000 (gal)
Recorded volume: 2459.4 (gal)
